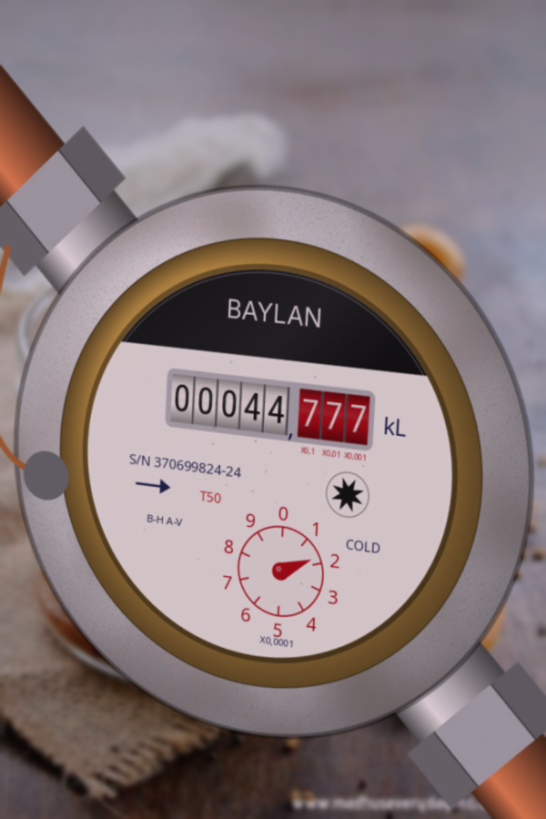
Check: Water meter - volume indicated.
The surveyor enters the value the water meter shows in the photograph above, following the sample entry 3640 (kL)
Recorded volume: 44.7771 (kL)
